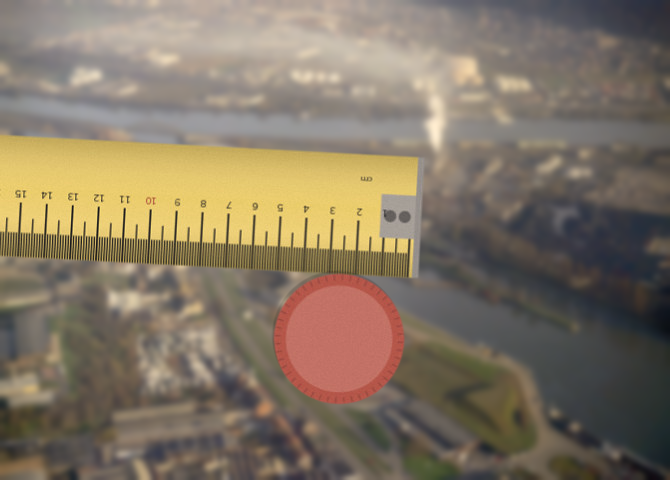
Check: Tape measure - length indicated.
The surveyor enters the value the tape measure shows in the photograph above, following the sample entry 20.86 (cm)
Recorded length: 5 (cm)
